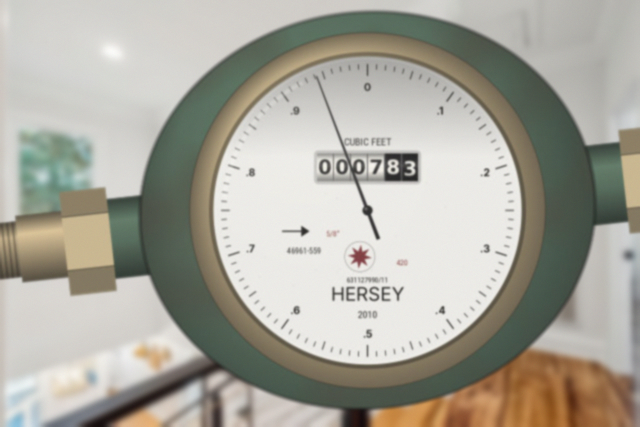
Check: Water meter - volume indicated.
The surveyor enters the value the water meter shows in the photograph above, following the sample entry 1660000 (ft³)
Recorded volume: 782.94 (ft³)
